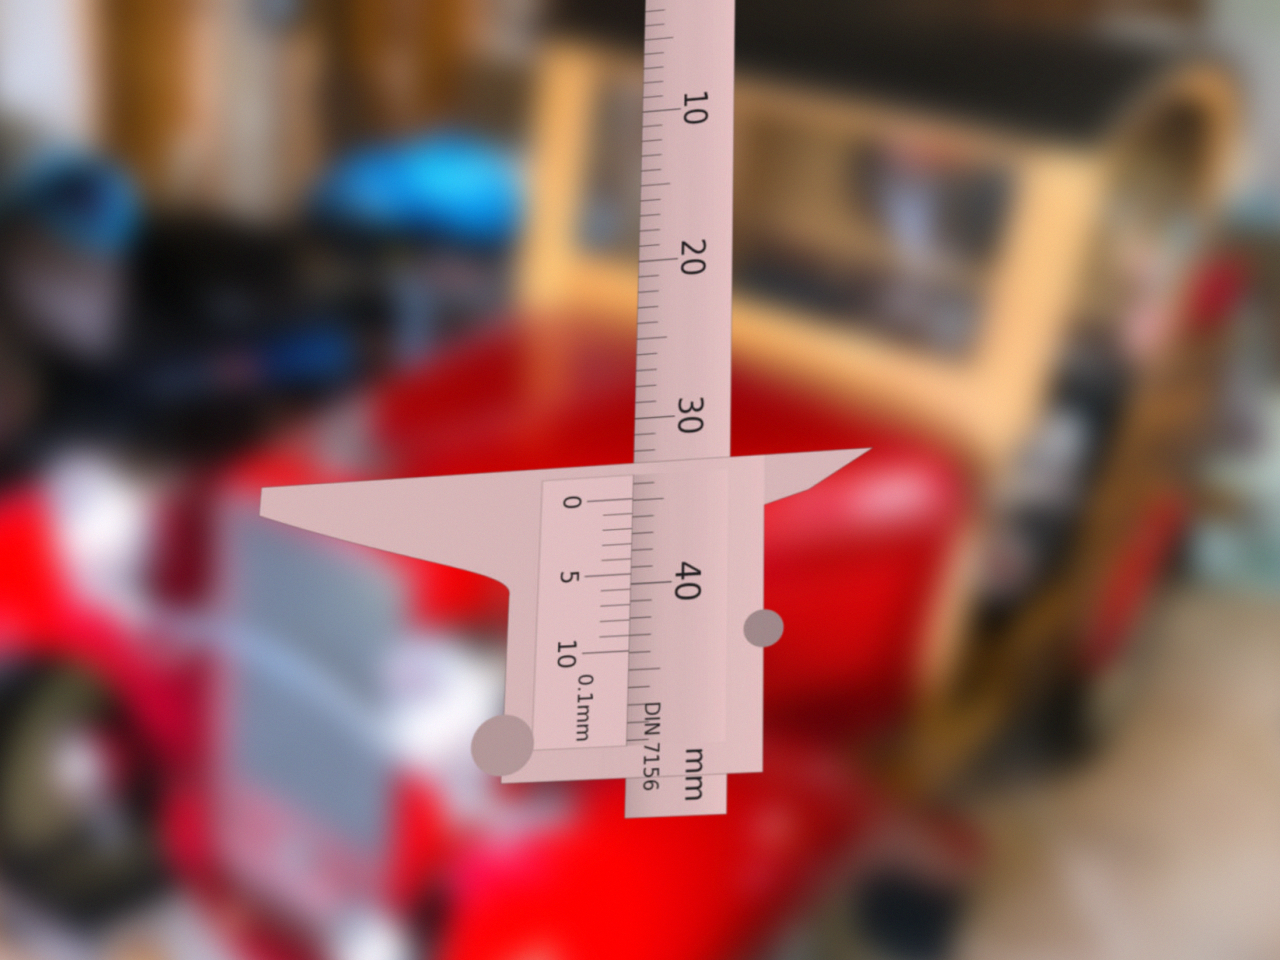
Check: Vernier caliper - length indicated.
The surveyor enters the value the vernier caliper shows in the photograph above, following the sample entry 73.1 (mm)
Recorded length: 34.9 (mm)
